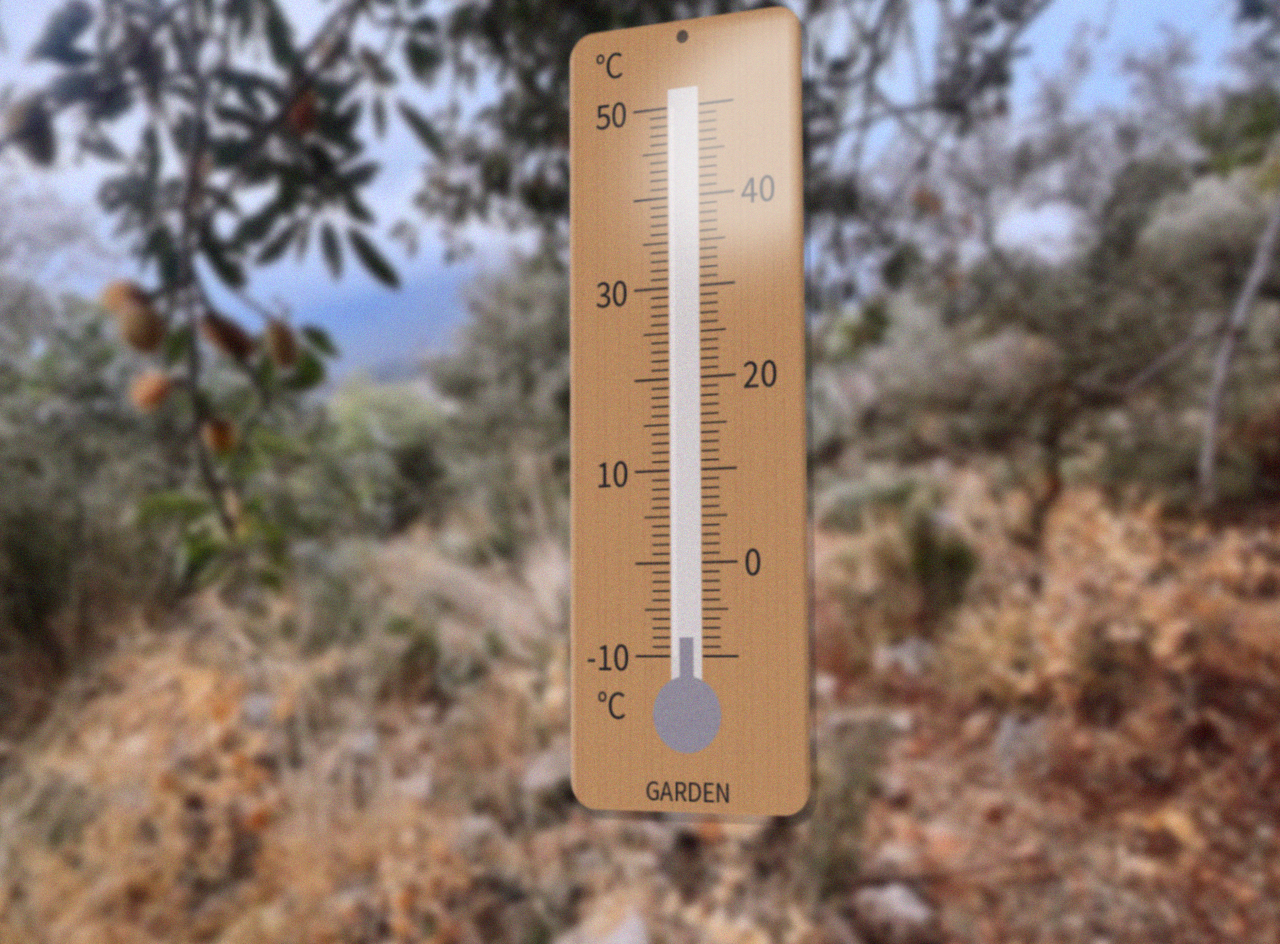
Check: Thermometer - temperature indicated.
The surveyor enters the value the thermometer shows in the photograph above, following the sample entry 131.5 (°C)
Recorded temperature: -8 (°C)
